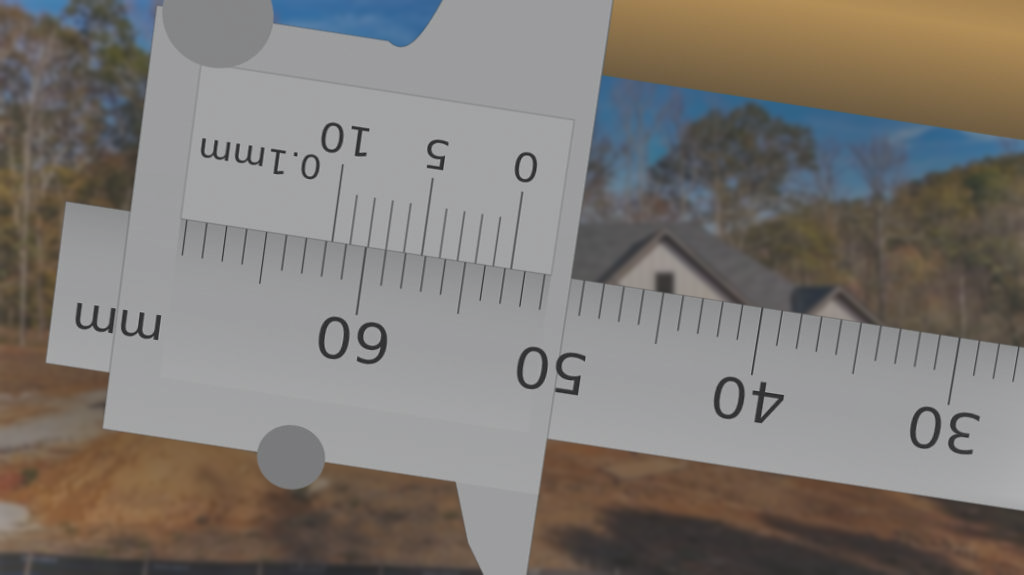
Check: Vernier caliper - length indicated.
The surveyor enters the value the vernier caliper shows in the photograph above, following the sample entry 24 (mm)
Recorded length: 52.7 (mm)
